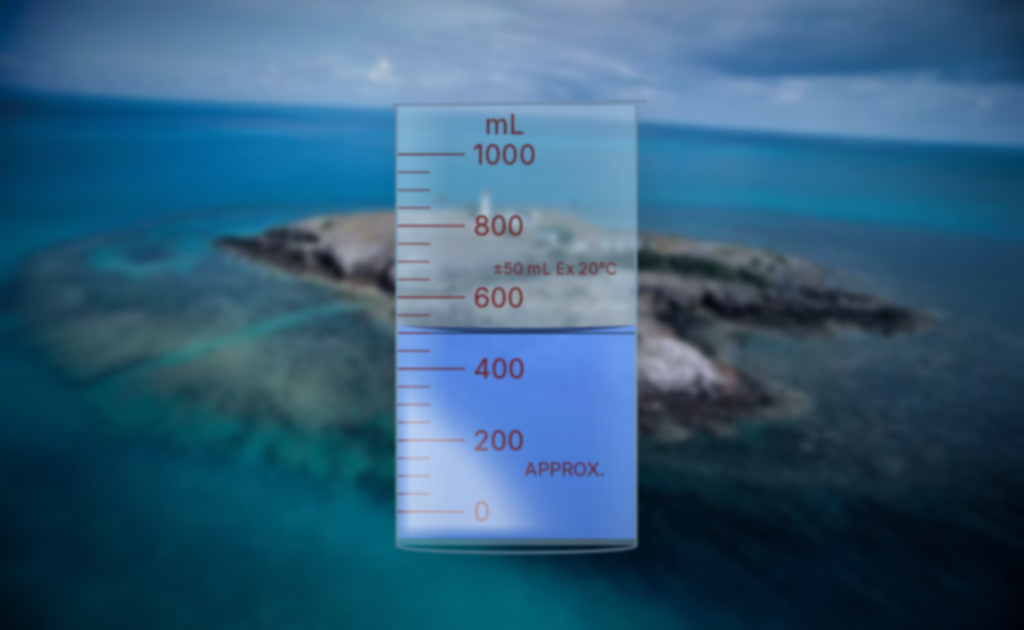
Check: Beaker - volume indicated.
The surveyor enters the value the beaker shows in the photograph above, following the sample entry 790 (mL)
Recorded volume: 500 (mL)
